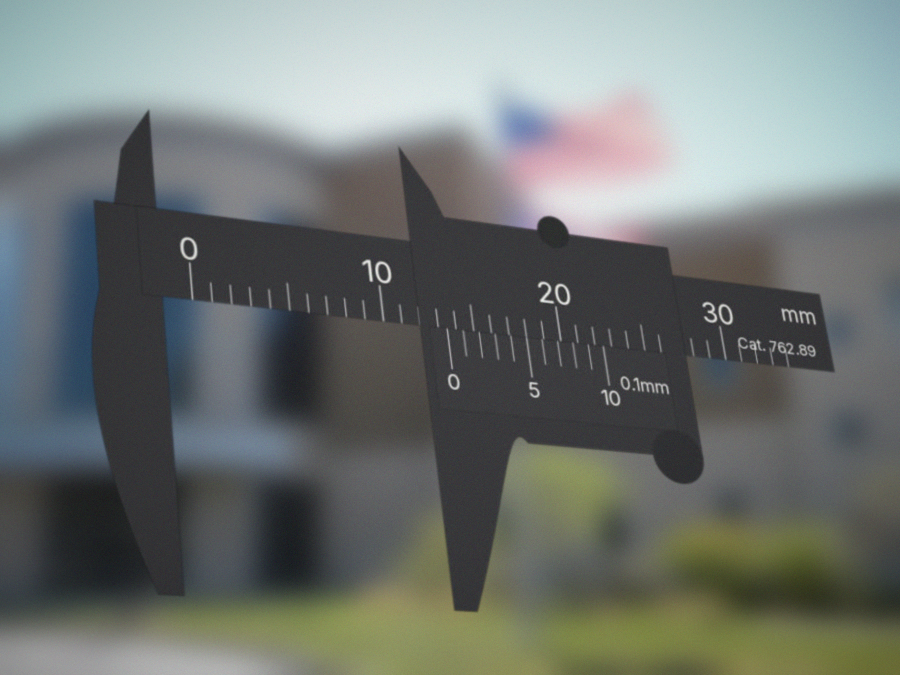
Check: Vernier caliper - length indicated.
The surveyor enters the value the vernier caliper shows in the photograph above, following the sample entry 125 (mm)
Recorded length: 13.5 (mm)
